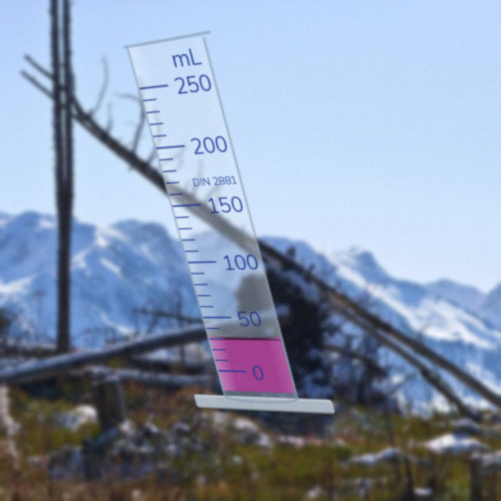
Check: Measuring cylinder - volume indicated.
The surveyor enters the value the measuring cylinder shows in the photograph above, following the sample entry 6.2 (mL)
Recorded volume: 30 (mL)
